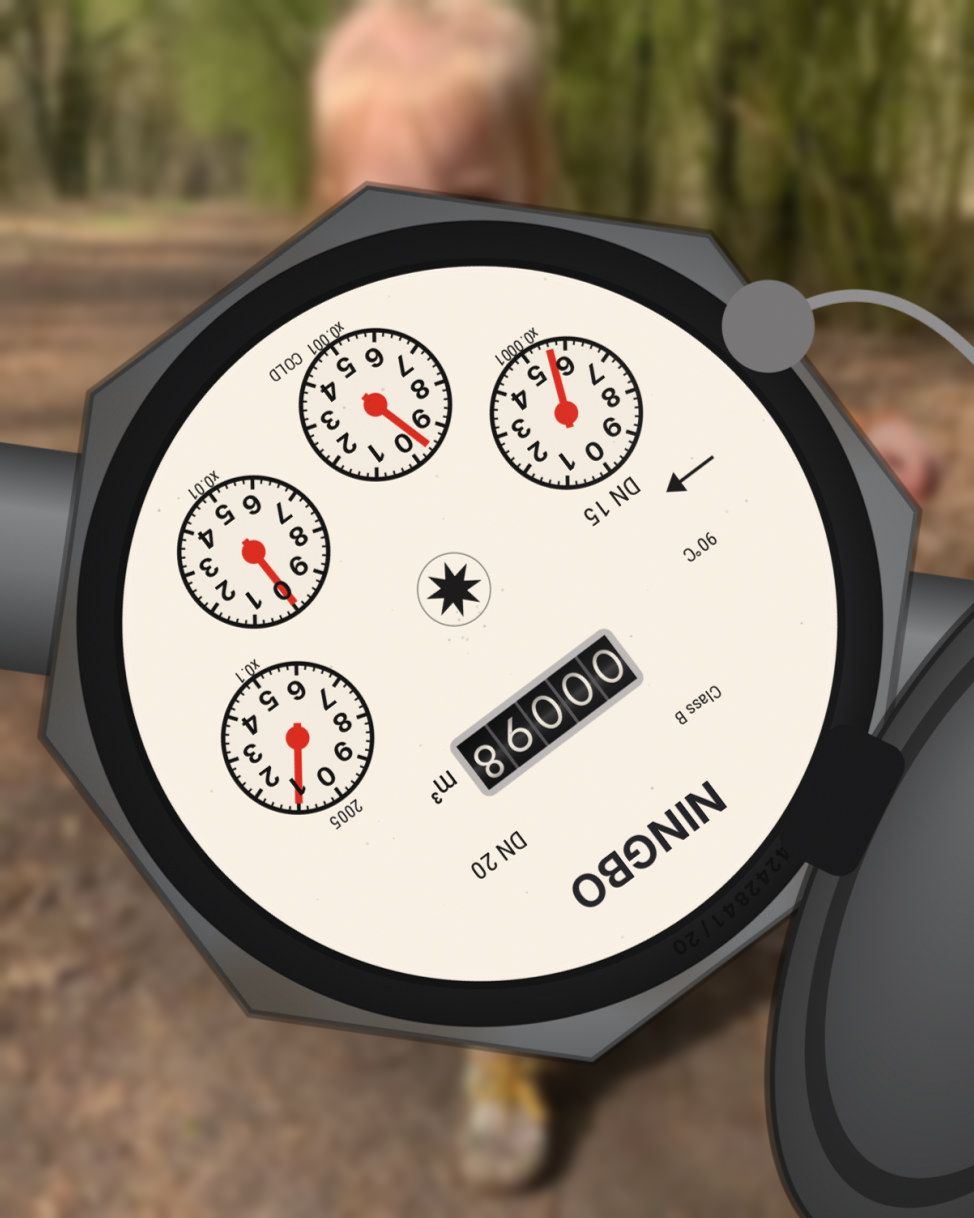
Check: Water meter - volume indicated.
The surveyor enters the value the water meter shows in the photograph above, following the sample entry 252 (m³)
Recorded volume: 98.0995 (m³)
